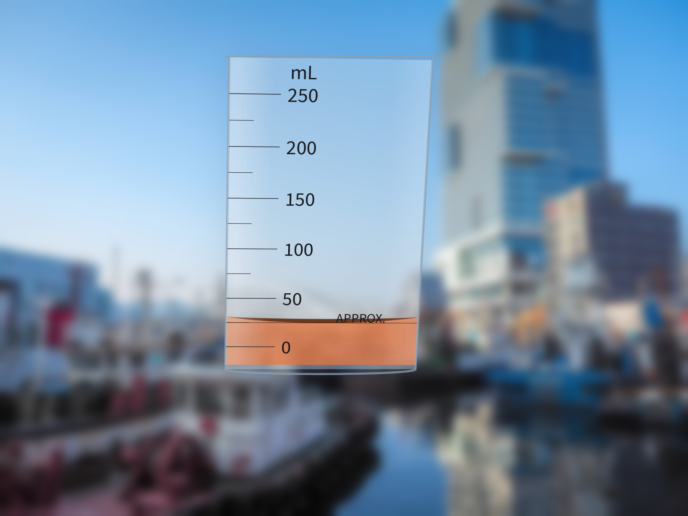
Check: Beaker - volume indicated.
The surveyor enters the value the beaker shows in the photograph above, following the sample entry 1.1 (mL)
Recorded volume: 25 (mL)
